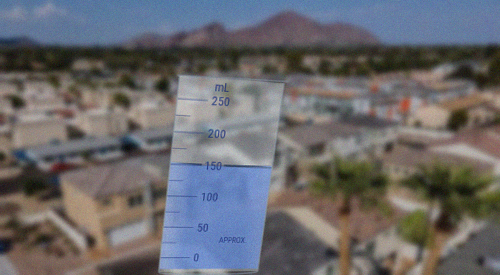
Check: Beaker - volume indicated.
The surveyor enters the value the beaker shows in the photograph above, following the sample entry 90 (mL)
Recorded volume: 150 (mL)
